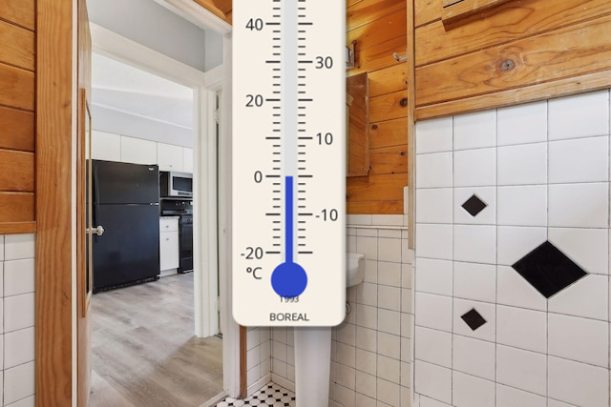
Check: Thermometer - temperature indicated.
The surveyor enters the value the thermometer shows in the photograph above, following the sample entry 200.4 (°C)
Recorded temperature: 0 (°C)
